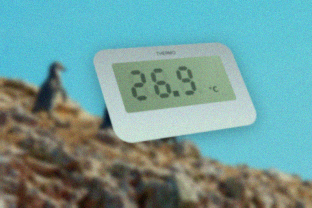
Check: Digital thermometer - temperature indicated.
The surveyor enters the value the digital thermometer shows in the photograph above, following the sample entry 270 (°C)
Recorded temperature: 26.9 (°C)
